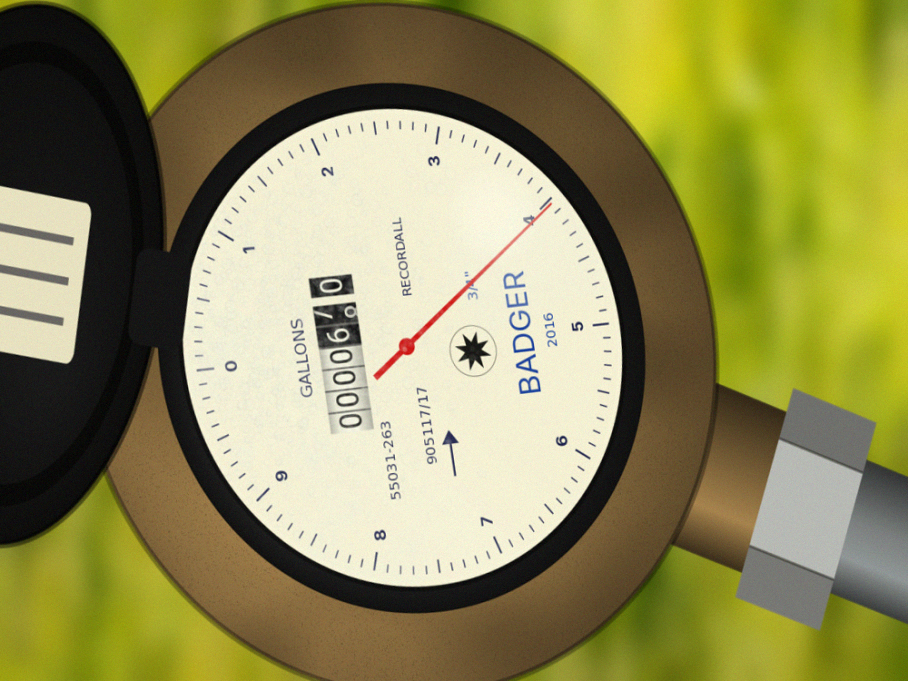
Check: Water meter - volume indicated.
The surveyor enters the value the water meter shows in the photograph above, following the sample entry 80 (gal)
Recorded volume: 674.0 (gal)
